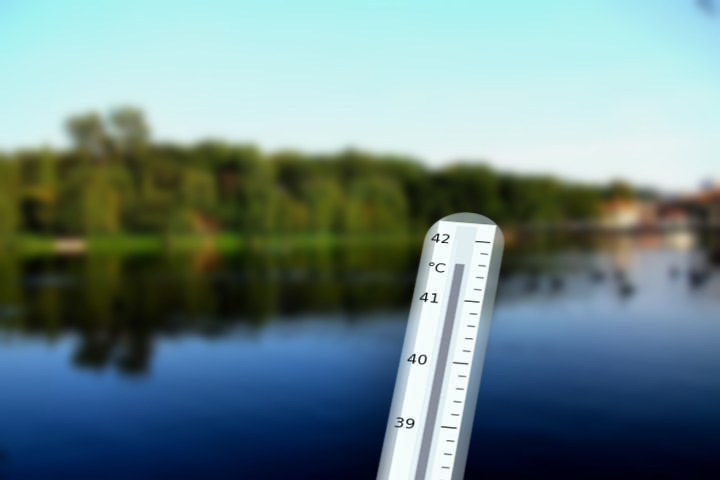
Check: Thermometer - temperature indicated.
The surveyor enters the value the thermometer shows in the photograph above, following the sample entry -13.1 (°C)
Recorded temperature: 41.6 (°C)
